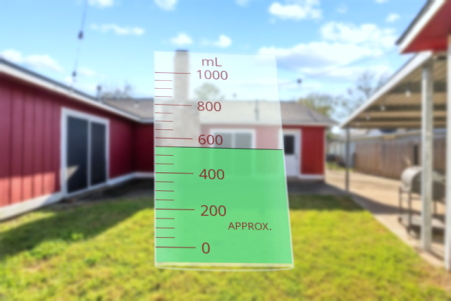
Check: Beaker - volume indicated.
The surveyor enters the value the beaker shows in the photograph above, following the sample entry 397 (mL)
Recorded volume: 550 (mL)
